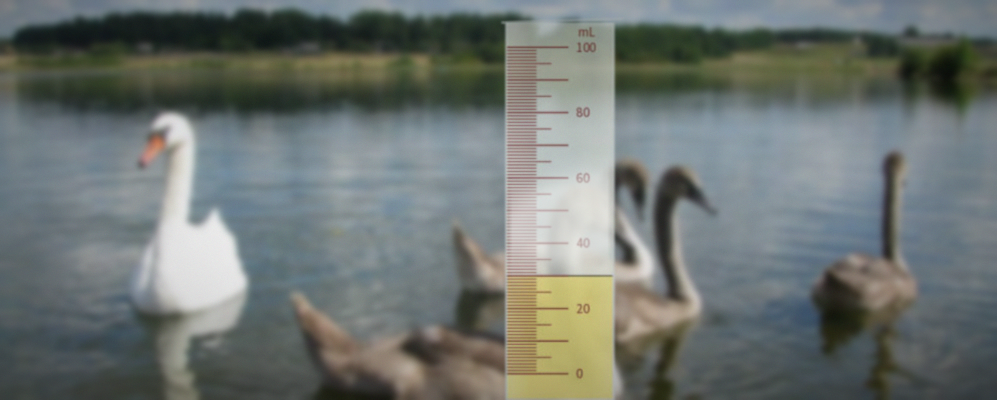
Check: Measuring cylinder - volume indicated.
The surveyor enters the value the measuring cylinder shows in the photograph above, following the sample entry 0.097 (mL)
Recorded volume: 30 (mL)
